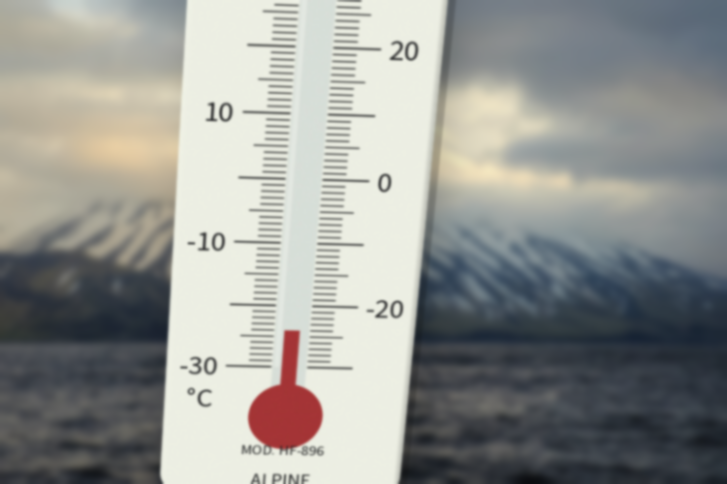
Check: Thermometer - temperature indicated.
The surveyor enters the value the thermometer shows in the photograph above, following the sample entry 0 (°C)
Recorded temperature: -24 (°C)
